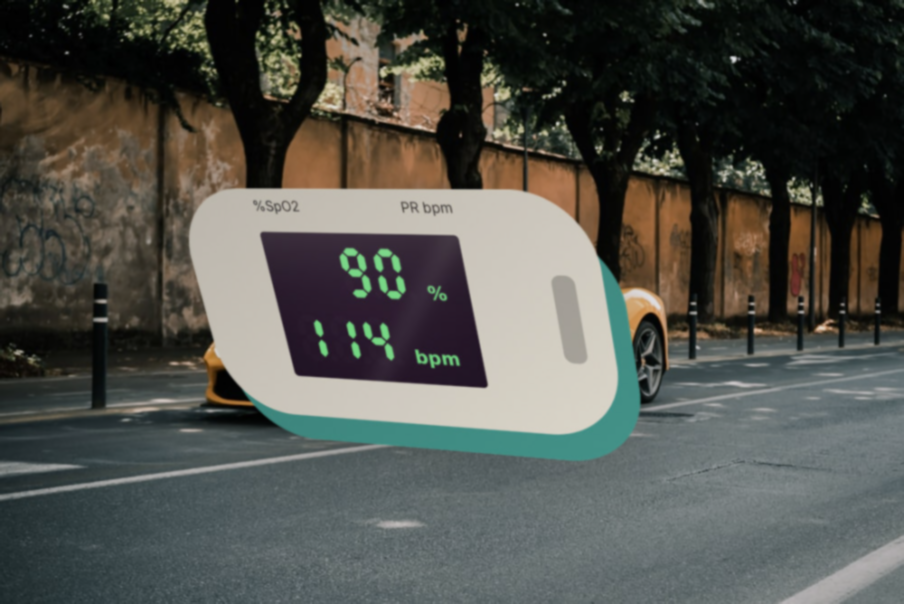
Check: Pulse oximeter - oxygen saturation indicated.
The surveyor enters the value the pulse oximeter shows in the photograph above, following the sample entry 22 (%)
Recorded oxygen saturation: 90 (%)
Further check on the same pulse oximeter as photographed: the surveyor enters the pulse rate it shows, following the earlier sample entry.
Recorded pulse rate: 114 (bpm)
